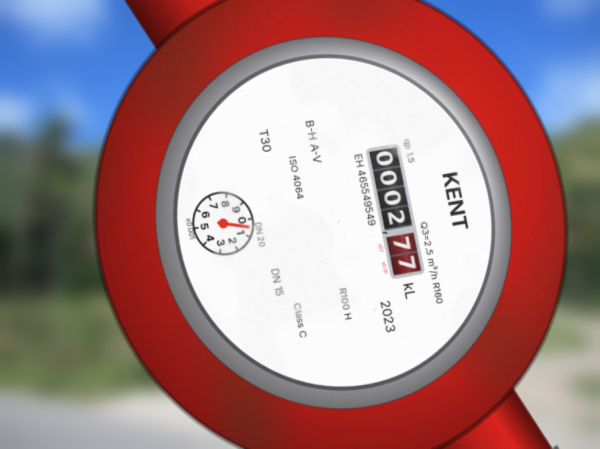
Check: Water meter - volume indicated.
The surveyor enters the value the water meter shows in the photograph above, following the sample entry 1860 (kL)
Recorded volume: 2.770 (kL)
